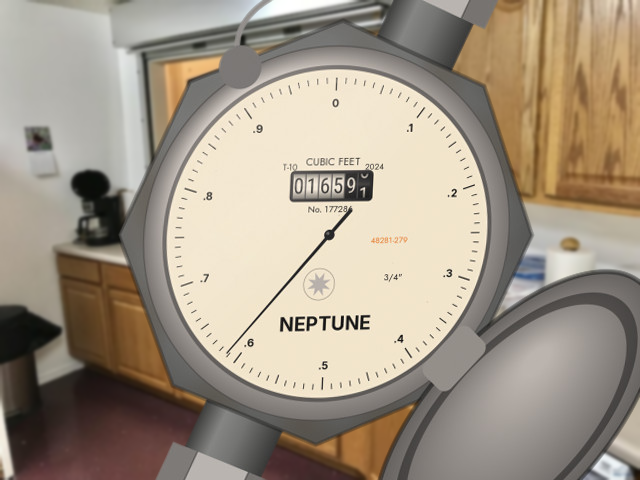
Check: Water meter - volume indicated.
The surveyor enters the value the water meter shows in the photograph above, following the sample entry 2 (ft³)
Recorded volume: 16590.61 (ft³)
